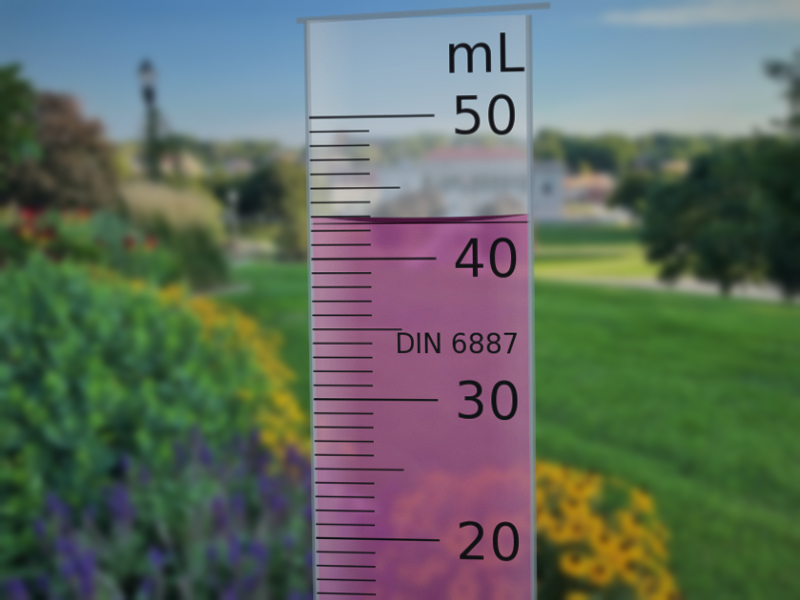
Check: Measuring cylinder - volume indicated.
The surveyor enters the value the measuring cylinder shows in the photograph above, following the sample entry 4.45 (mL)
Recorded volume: 42.5 (mL)
